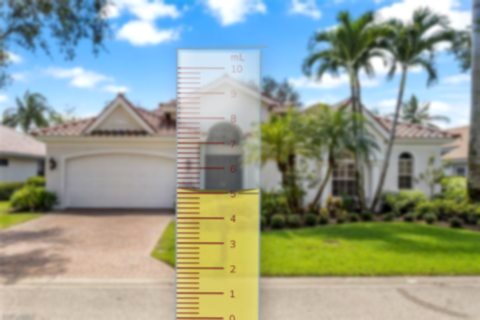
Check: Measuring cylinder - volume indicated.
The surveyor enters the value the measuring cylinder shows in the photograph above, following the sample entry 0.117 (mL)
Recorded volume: 5 (mL)
